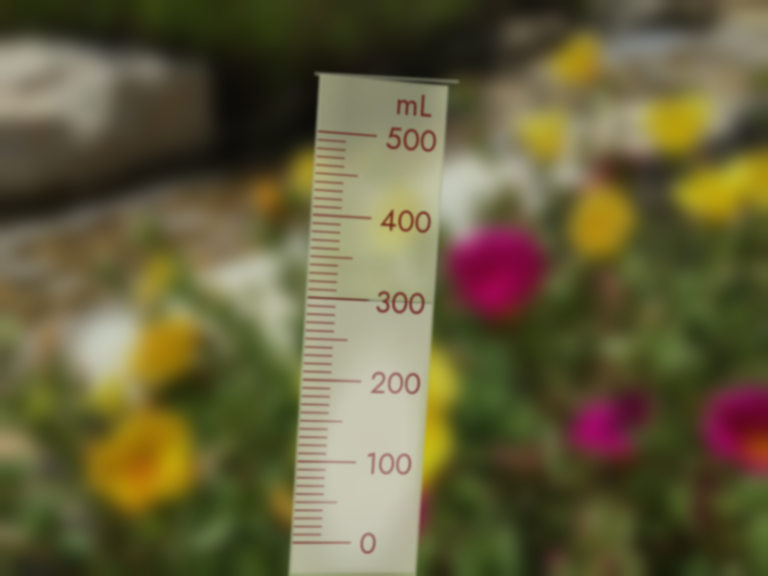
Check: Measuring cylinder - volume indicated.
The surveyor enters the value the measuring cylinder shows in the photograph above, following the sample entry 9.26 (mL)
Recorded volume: 300 (mL)
